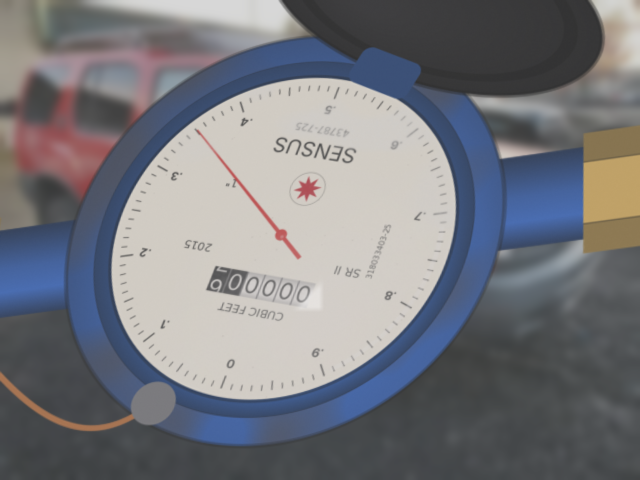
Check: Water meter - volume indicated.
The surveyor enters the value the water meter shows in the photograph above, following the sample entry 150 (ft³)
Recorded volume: 6.35 (ft³)
